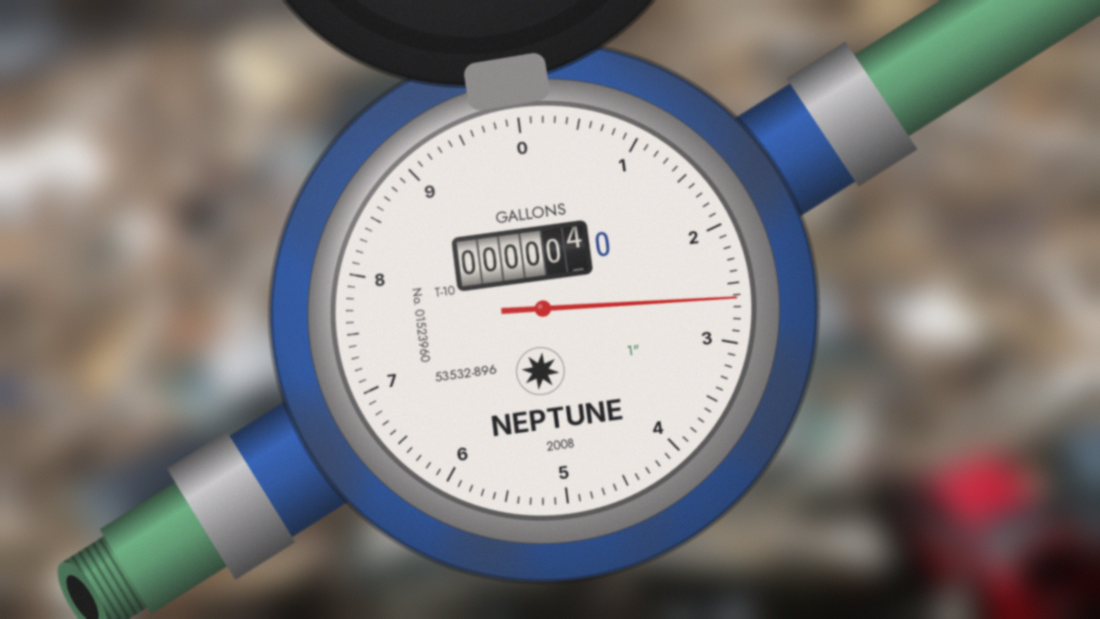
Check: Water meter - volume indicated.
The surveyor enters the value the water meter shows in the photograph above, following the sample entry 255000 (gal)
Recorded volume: 42.6 (gal)
